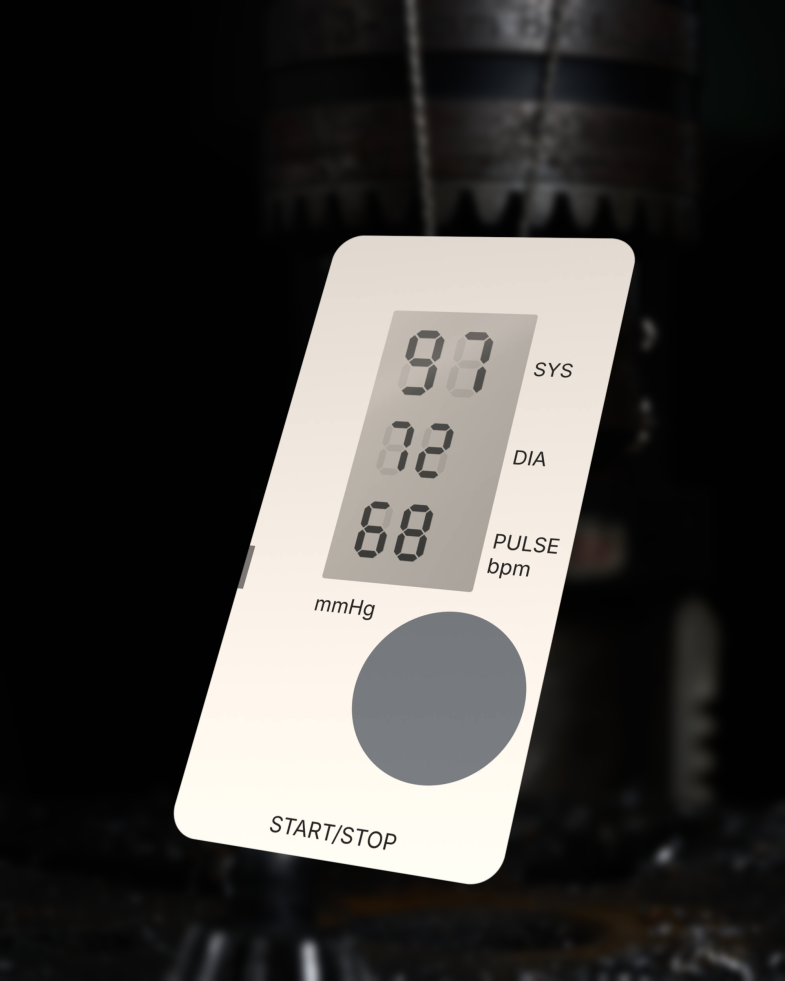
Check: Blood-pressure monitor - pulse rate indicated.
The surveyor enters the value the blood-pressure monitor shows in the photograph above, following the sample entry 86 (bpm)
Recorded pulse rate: 68 (bpm)
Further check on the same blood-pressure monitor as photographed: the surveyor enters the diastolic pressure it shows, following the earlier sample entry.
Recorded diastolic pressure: 72 (mmHg)
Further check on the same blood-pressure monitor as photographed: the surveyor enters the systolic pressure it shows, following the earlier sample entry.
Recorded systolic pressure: 97 (mmHg)
